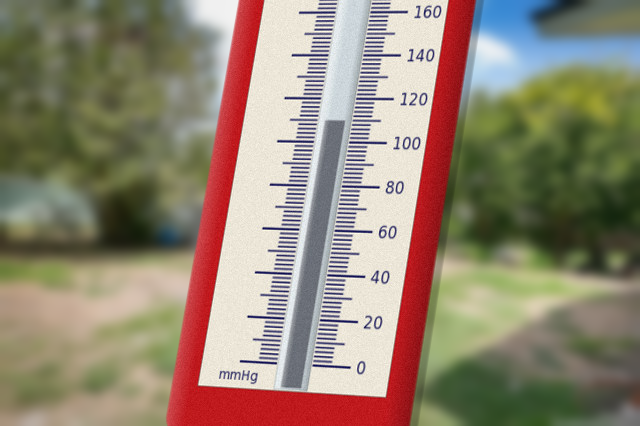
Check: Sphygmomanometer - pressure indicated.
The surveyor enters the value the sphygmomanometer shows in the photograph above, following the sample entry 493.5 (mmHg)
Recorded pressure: 110 (mmHg)
